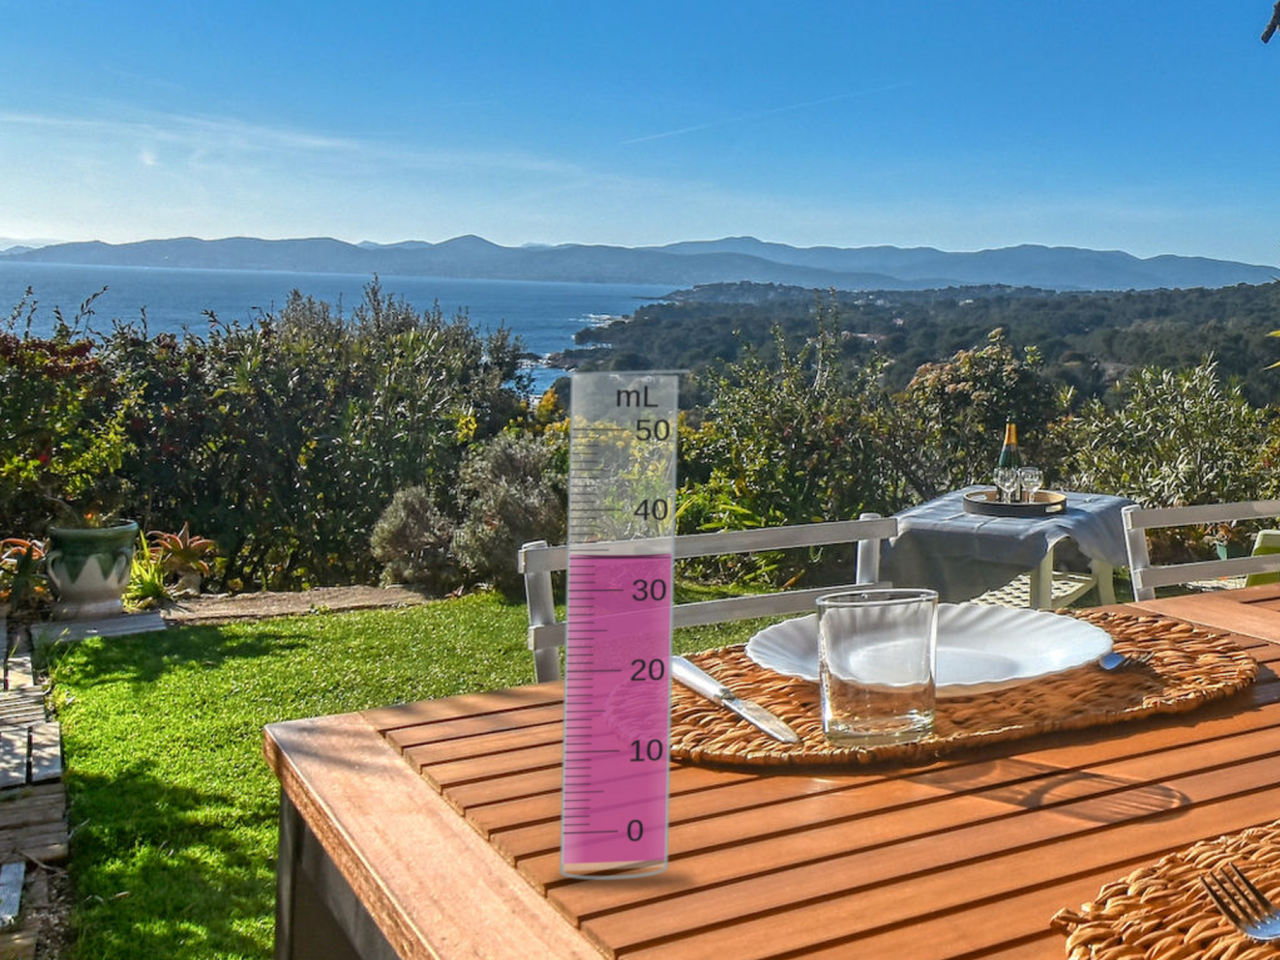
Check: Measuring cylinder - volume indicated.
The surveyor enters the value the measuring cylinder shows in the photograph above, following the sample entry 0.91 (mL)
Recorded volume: 34 (mL)
